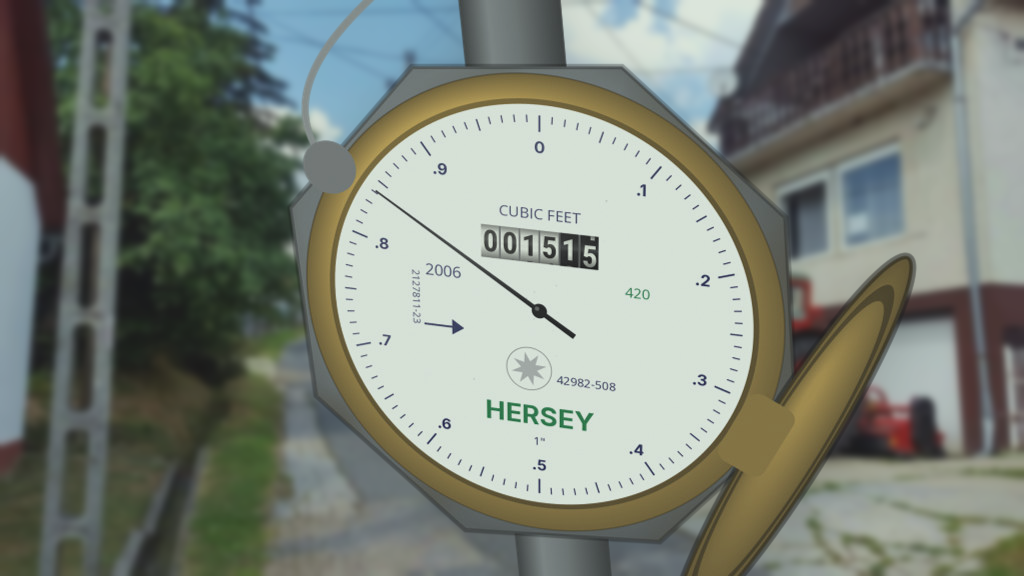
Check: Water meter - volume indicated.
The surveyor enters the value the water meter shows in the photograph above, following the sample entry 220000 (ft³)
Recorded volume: 1514.84 (ft³)
